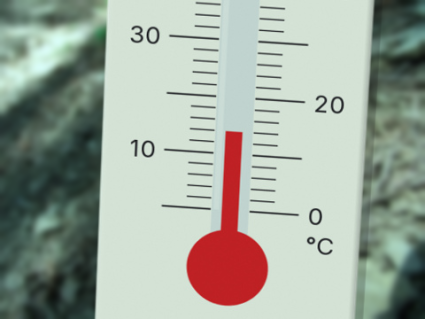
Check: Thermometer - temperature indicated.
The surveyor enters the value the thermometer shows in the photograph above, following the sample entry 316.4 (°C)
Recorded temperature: 14 (°C)
